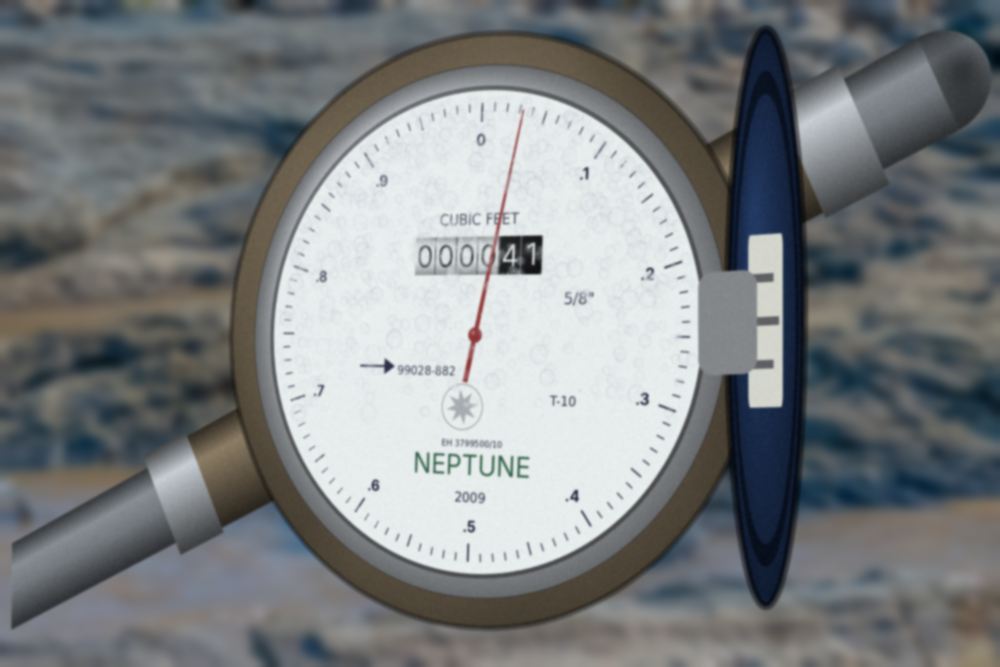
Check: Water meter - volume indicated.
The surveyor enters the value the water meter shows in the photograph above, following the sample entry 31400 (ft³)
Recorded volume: 41.03 (ft³)
